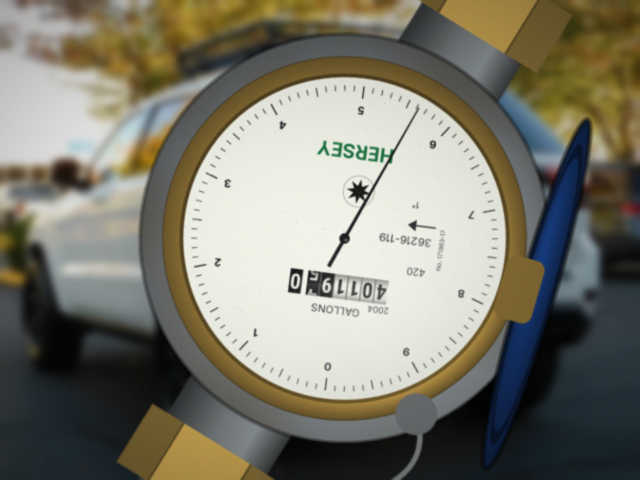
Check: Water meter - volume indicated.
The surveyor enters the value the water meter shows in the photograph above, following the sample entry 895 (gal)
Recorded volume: 4011945.6 (gal)
